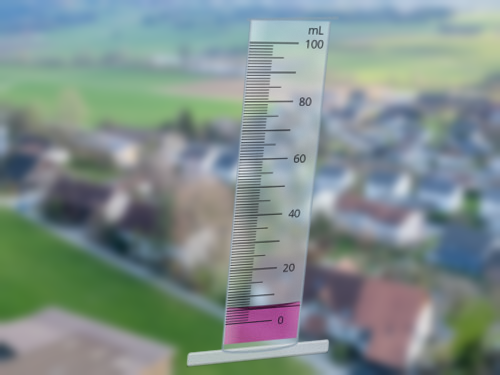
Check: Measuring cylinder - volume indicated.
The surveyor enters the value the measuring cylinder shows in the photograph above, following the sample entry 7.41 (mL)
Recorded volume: 5 (mL)
